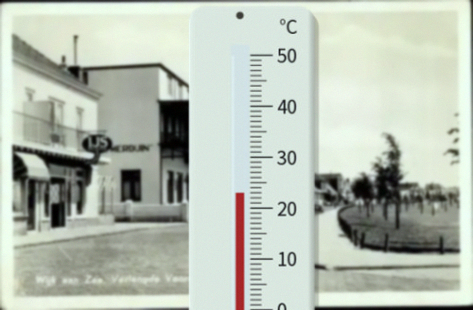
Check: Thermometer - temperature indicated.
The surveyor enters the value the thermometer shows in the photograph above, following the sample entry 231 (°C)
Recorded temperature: 23 (°C)
